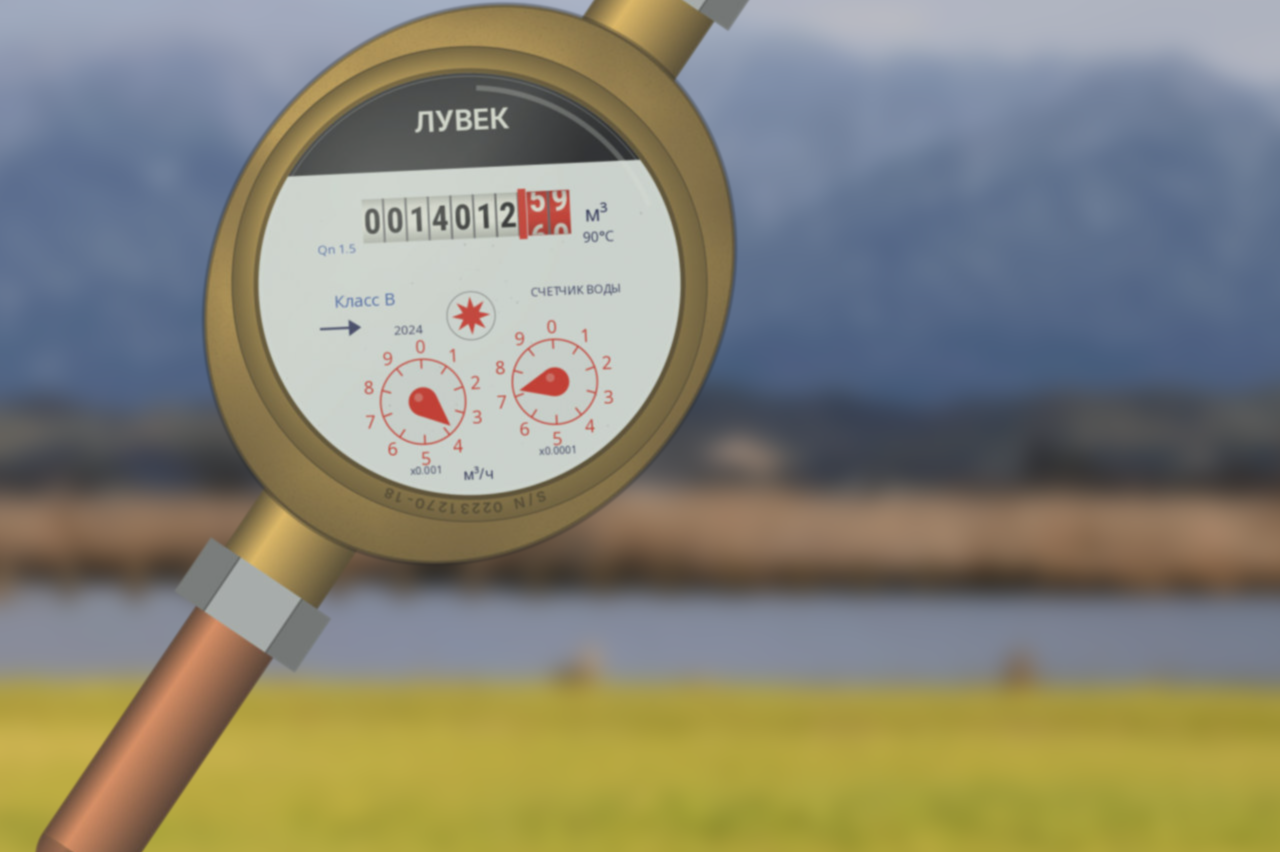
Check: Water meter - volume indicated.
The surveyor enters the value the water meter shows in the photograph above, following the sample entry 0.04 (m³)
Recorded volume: 14012.5937 (m³)
